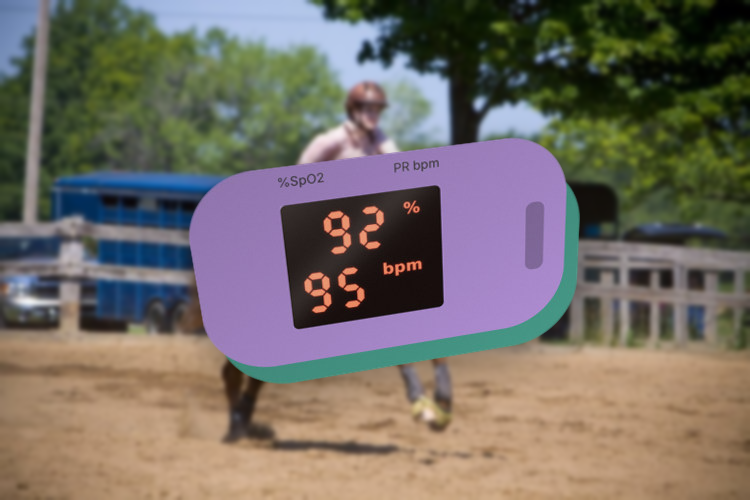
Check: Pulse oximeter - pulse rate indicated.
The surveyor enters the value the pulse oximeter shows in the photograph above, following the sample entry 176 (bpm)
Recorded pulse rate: 95 (bpm)
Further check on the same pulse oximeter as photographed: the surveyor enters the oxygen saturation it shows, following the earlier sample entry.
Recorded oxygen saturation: 92 (%)
